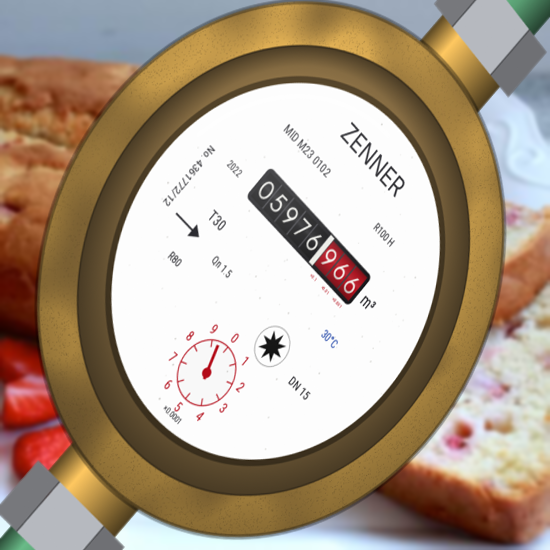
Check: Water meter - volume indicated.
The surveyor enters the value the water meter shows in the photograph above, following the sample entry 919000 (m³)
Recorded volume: 5976.9659 (m³)
